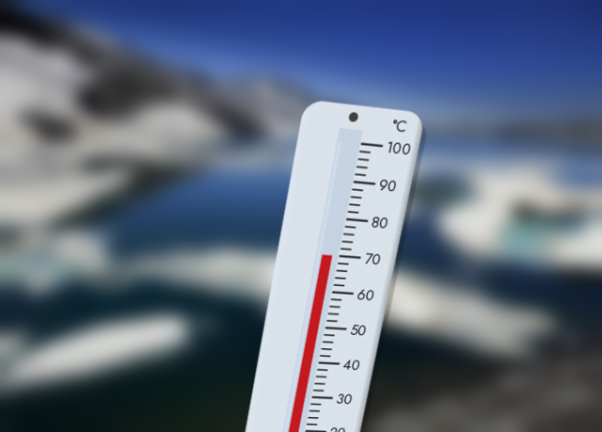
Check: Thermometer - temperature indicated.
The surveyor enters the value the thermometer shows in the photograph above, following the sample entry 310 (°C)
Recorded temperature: 70 (°C)
